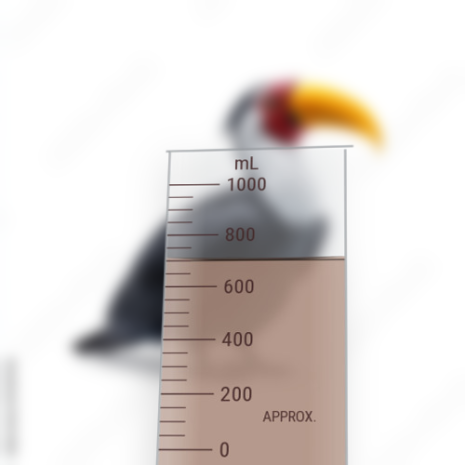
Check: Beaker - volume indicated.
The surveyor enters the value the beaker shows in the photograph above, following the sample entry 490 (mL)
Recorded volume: 700 (mL)
